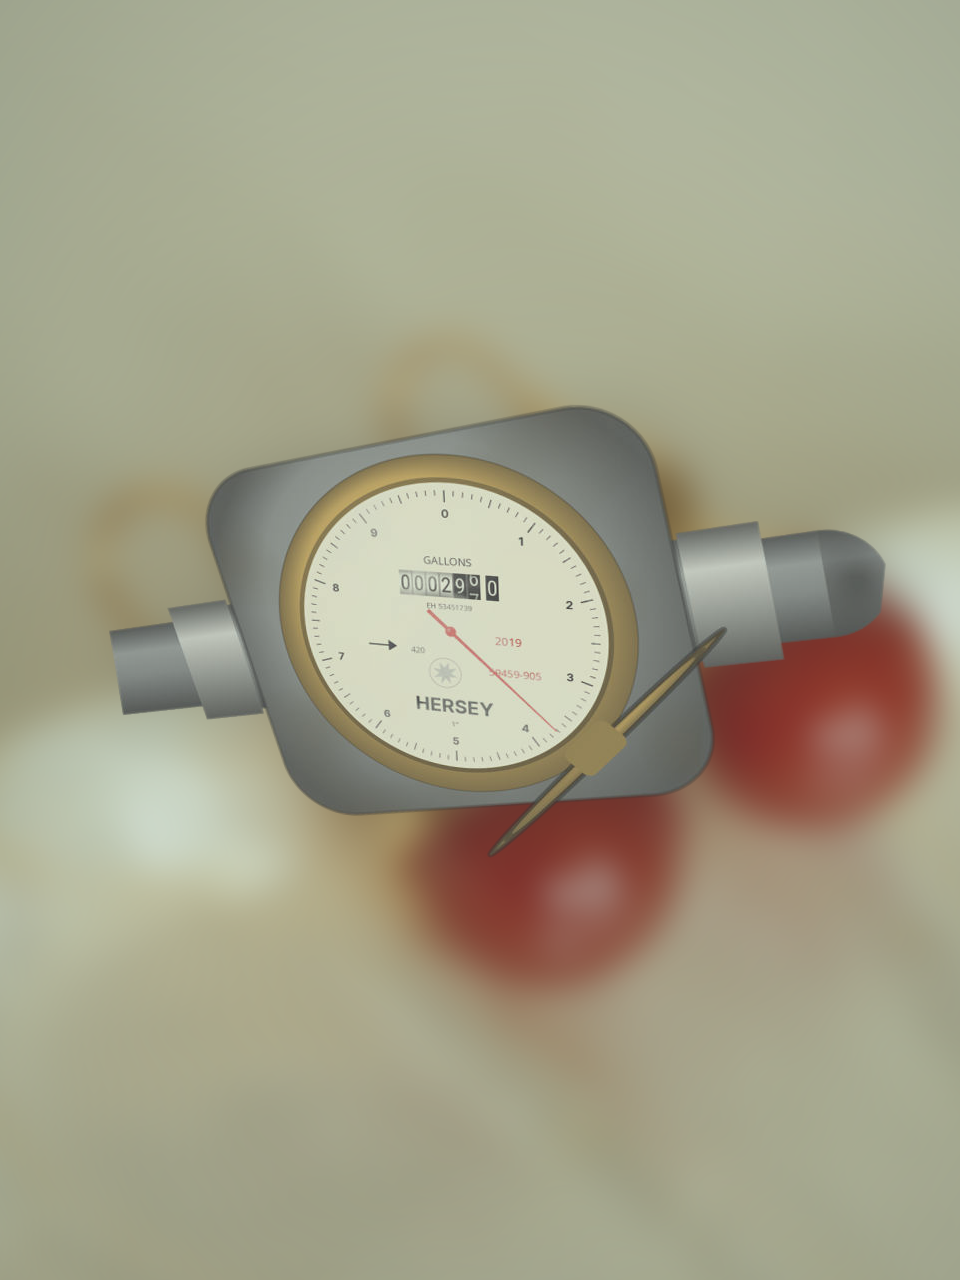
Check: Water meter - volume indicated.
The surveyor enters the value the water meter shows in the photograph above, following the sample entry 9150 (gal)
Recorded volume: 2963.7 (gal)
